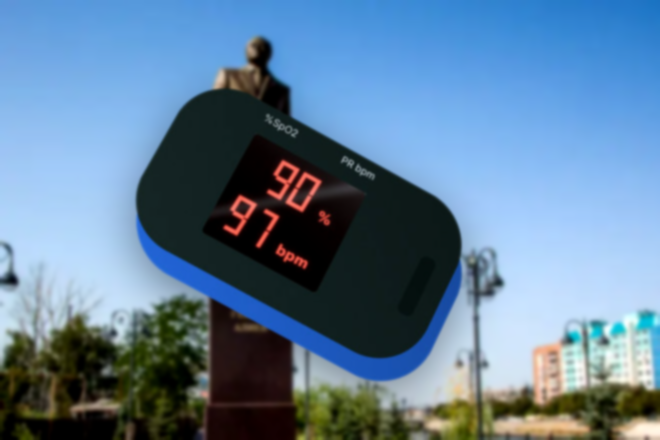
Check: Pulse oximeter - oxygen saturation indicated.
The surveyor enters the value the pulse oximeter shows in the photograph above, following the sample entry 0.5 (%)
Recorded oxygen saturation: 90 (%)
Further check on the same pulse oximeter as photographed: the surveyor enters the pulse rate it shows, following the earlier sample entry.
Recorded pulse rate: 97 (bpm)
